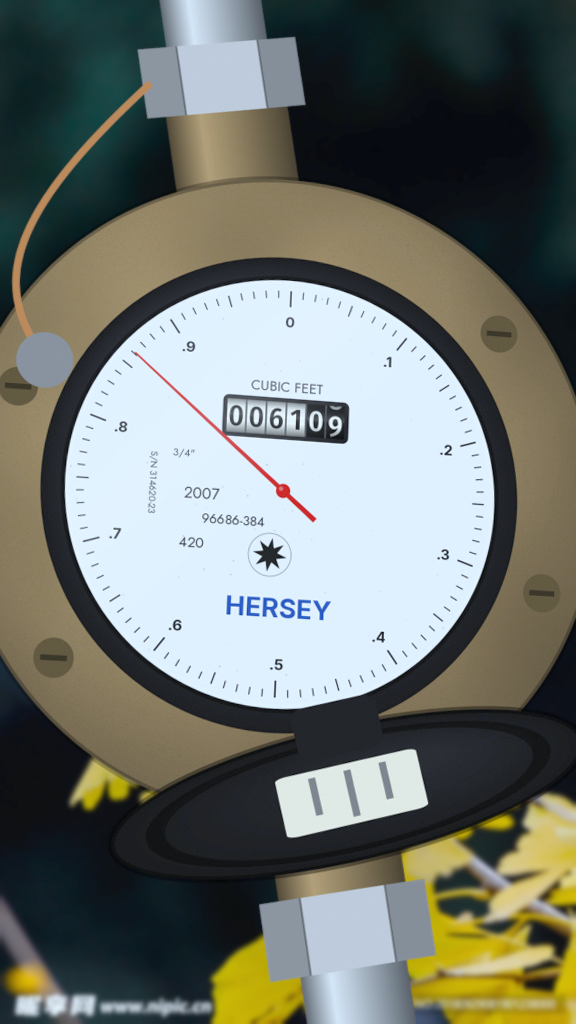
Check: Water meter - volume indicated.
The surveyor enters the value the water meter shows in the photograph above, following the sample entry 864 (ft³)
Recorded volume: 6108.86 (ft³)
